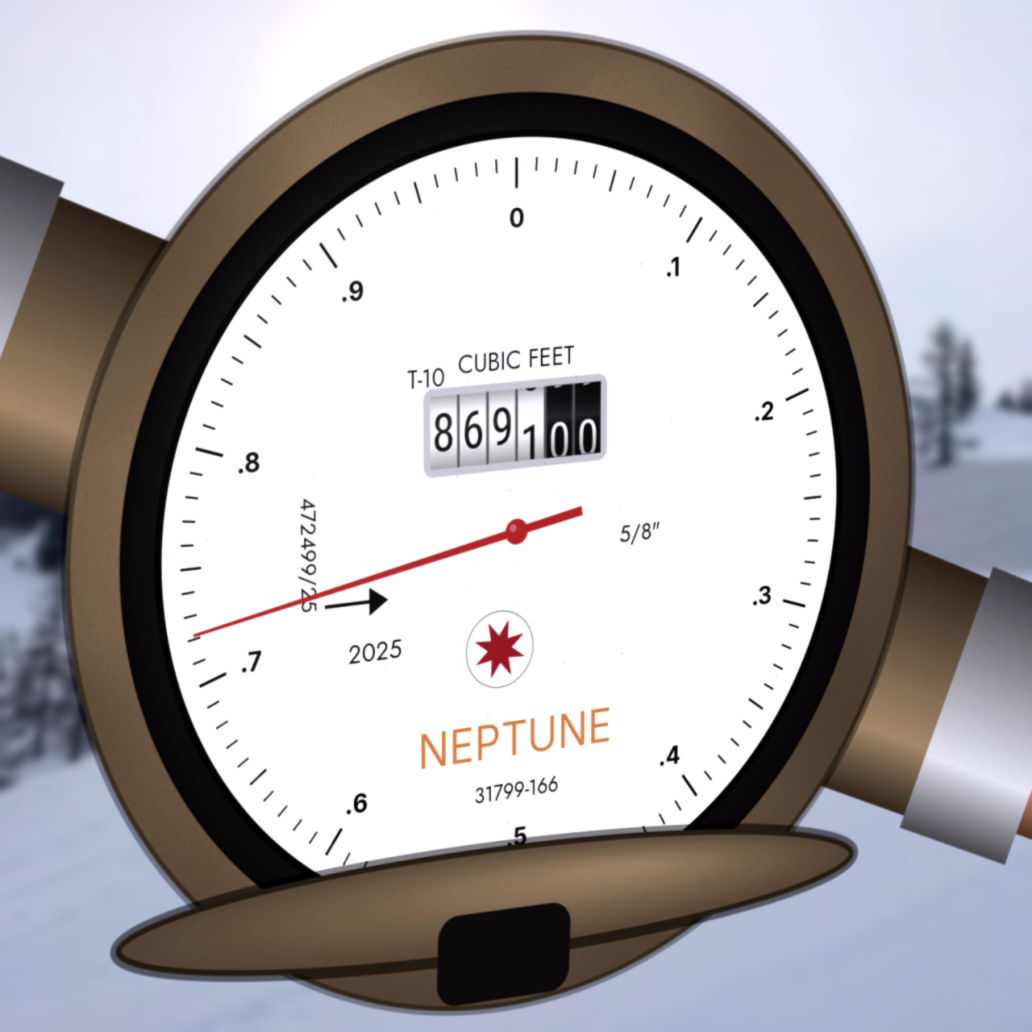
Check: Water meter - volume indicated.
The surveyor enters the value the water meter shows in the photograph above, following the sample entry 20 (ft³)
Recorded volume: 869099.72 (ft³)
